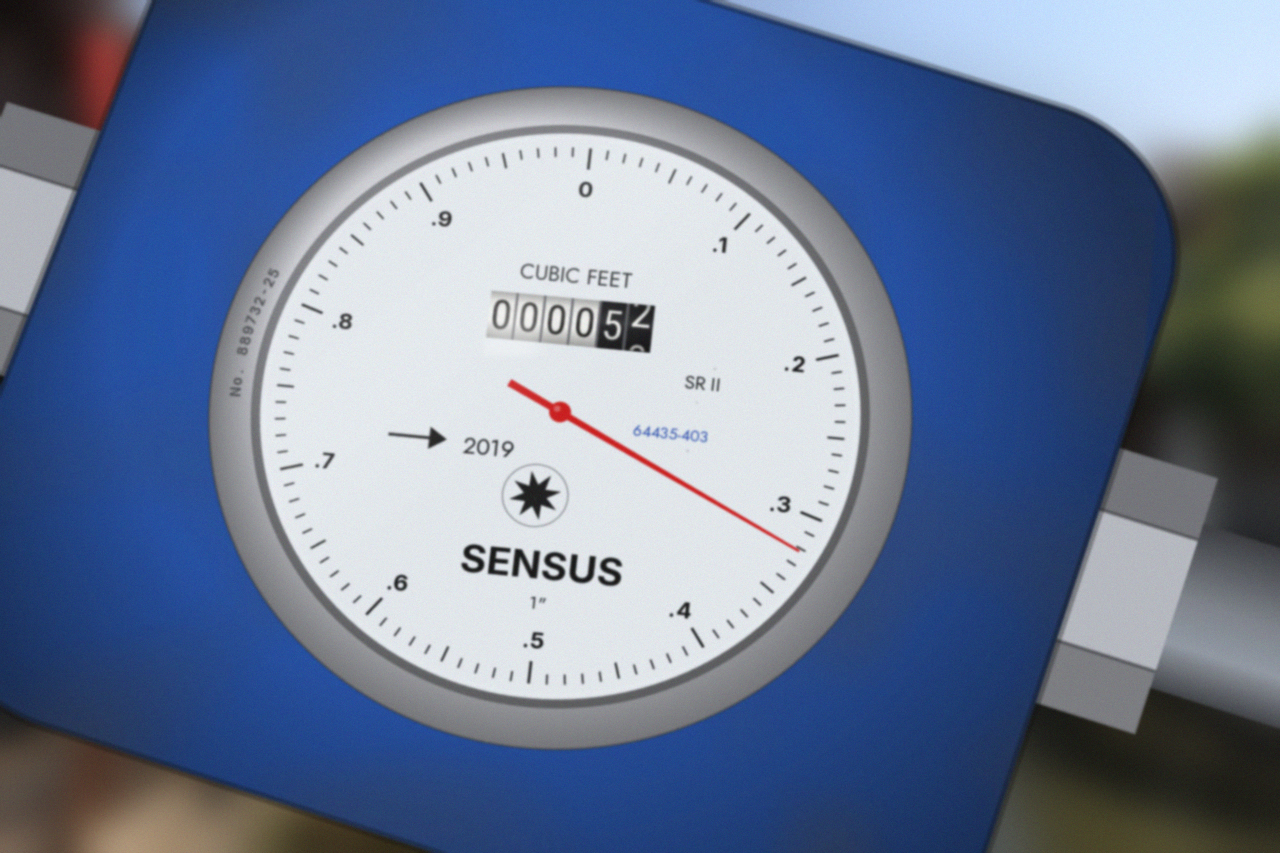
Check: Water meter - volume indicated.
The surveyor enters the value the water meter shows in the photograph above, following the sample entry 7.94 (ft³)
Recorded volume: 52.32 (ft³)
